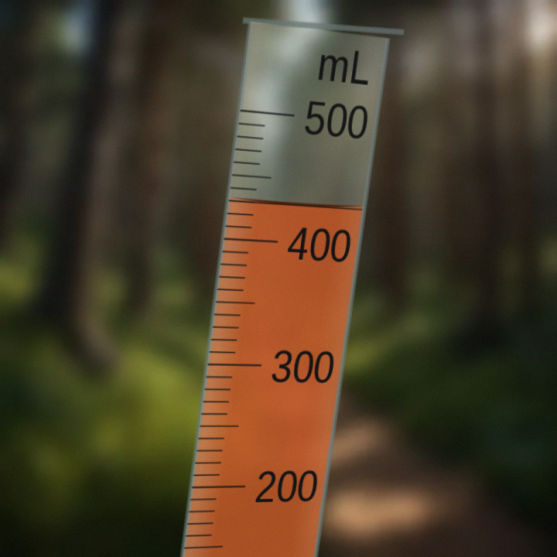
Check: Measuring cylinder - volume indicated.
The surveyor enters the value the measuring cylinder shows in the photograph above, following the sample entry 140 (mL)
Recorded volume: 430 (mL)
